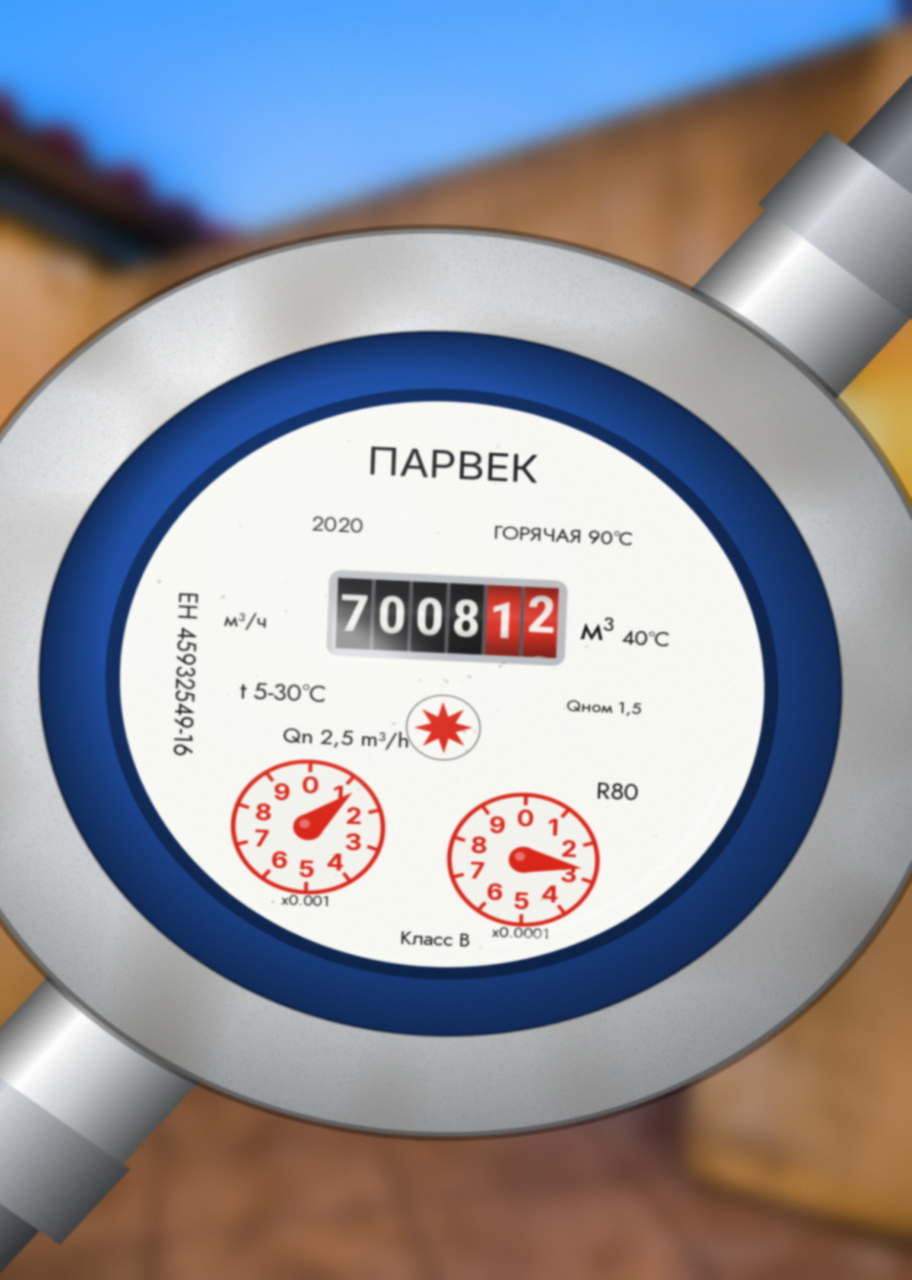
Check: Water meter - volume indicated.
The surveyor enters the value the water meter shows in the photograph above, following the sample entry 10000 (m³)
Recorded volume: 7008.1212 (m³)
